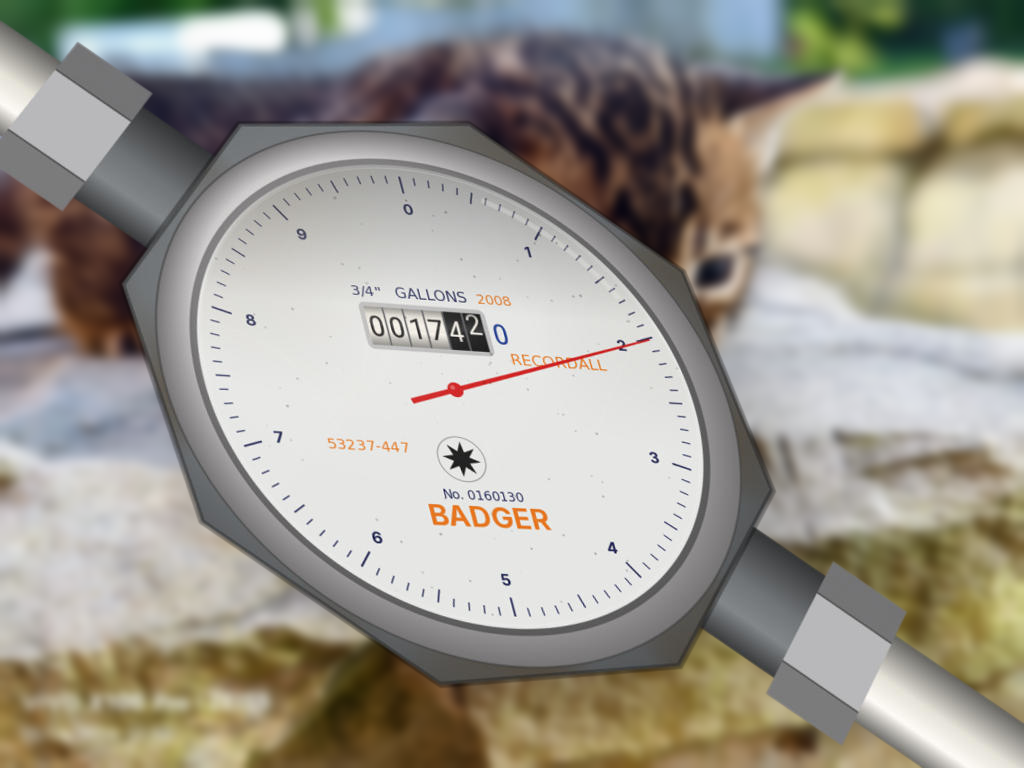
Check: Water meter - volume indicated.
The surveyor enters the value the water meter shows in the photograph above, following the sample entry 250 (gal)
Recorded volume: 17422.0 (gal)
